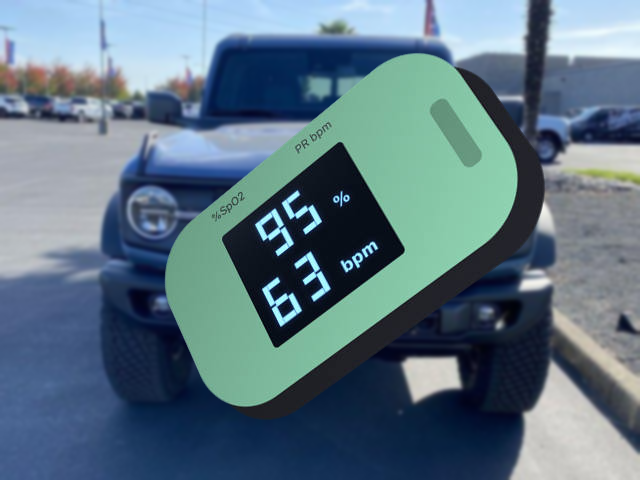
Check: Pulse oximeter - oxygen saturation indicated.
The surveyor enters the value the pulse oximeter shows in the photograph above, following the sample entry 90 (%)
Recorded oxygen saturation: 95 (%)
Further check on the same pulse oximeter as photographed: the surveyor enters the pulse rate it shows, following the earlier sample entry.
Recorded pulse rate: 63 (bpm)
